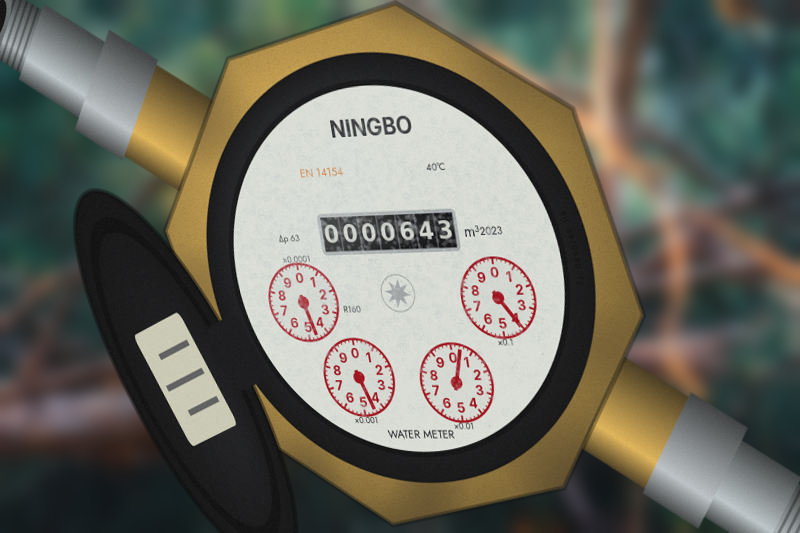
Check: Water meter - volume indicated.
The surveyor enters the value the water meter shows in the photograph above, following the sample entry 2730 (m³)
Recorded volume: 643.4044 (m³)
